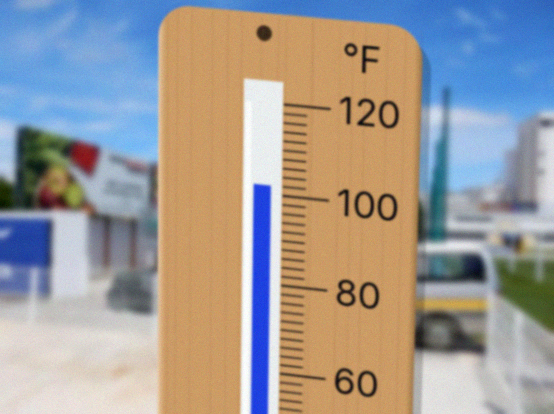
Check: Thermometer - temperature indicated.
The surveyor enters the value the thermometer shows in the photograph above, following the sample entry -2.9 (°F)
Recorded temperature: 102 (°F)
